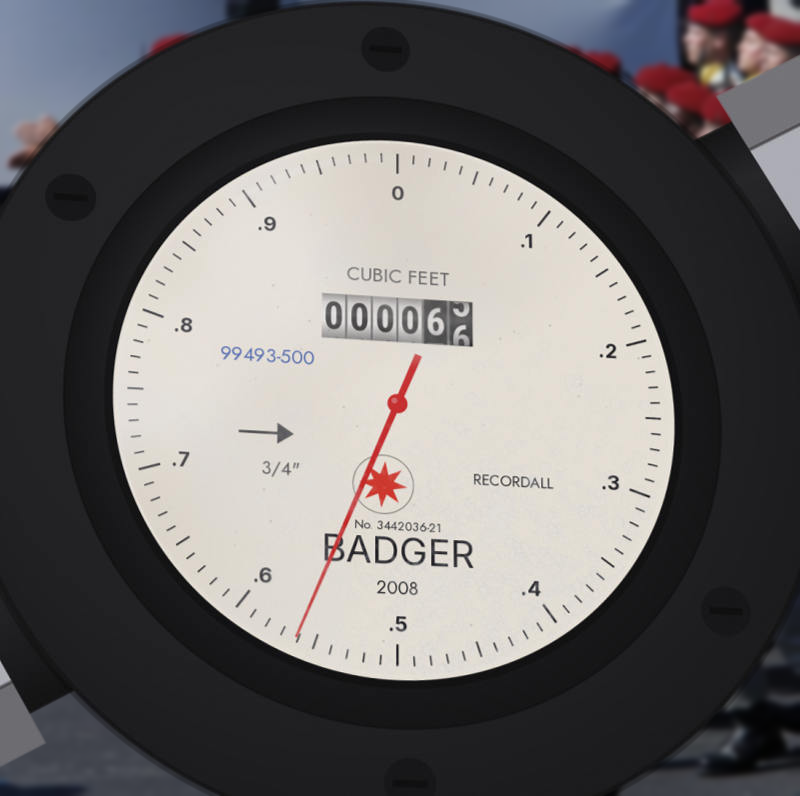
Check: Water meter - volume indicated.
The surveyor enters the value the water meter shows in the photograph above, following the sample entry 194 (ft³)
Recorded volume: 65.56 (ft³)
